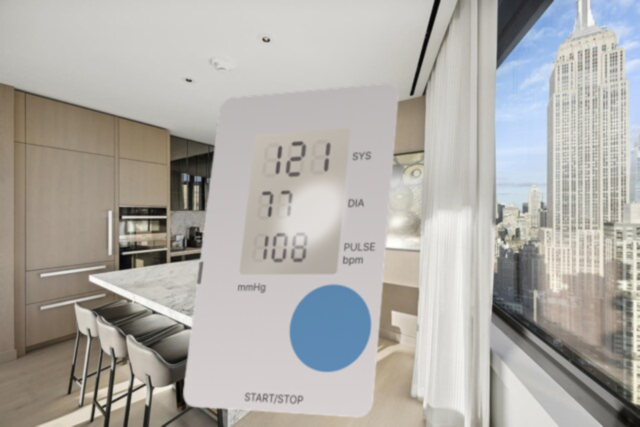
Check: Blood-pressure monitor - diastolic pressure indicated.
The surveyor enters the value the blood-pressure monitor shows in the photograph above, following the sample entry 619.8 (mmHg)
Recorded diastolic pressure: 77 (mmHg)
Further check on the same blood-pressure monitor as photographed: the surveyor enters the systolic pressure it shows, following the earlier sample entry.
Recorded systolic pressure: 121 (mmHg)
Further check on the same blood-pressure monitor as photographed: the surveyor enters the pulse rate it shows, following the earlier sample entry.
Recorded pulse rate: 108 (bpm)
